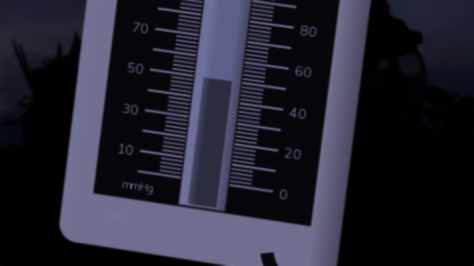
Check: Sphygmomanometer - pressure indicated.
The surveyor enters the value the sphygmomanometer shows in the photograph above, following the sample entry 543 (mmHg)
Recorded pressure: 50 (mmHg)
